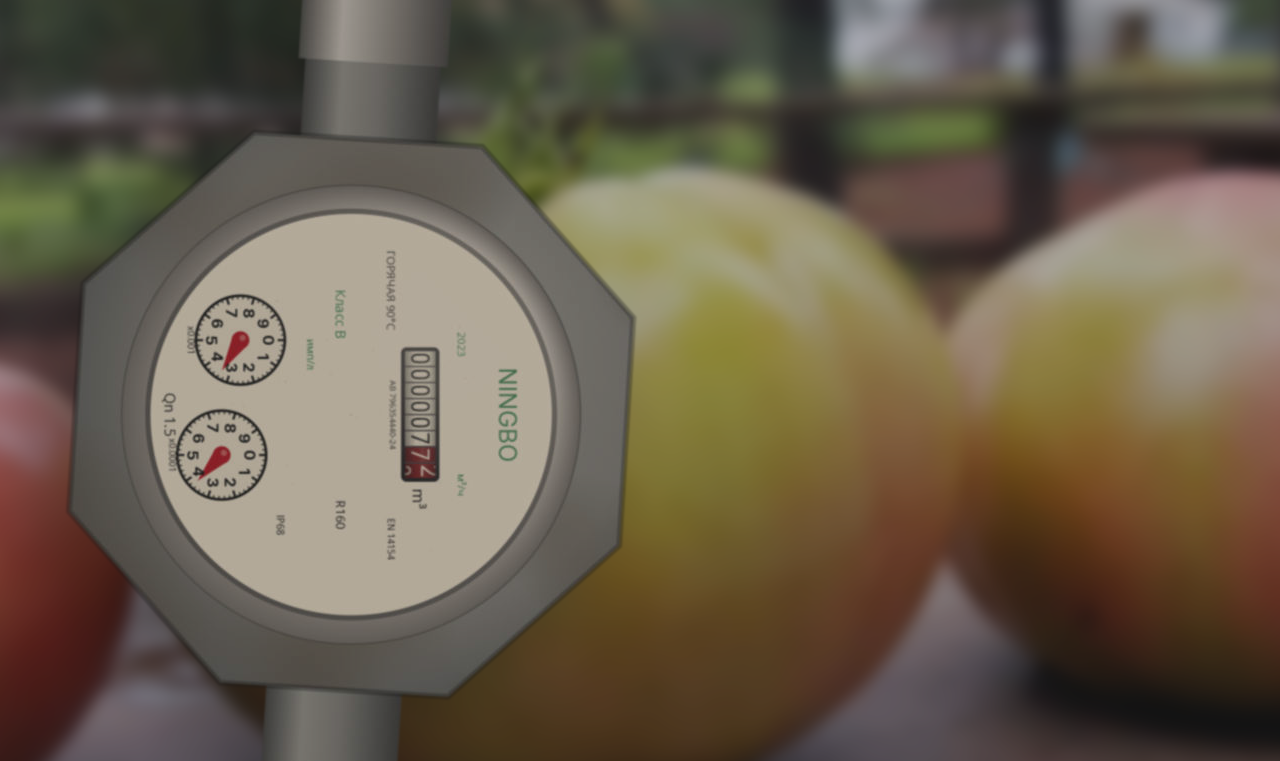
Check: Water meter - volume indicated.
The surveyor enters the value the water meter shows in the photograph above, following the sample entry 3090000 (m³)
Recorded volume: 7.7233 (m³)
